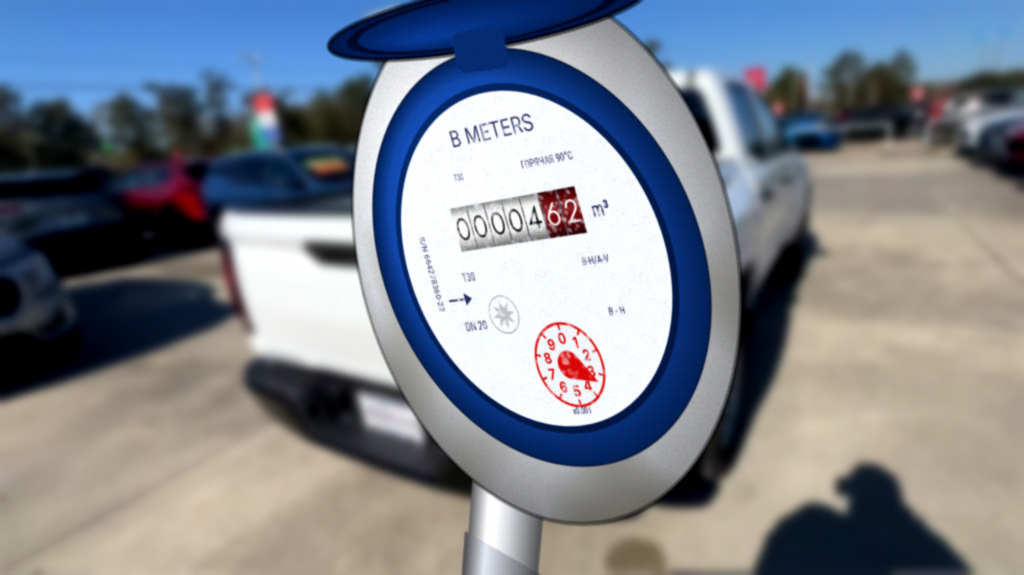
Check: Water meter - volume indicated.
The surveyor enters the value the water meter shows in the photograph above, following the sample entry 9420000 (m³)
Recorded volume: 4.623 (m³)
